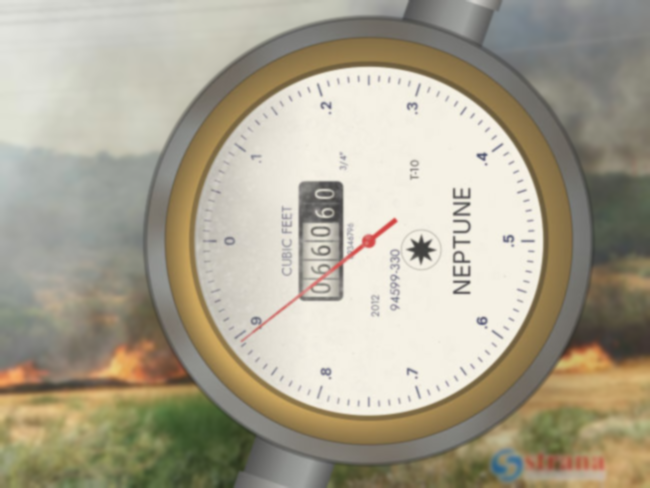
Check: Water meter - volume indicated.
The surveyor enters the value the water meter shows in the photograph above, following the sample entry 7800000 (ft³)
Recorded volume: 66059.89 (ft³)
